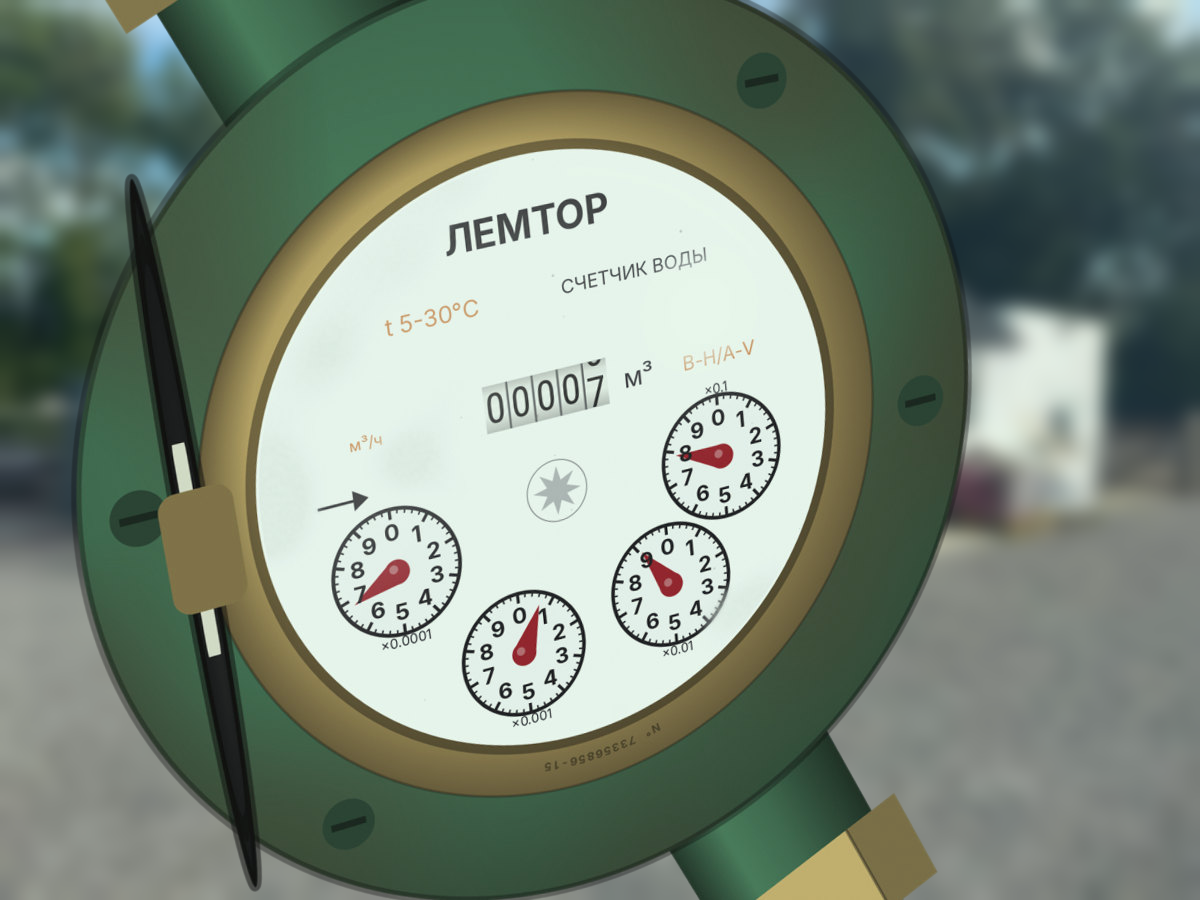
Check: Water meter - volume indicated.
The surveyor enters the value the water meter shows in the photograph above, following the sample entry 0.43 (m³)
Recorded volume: 6.7906 (m³)
